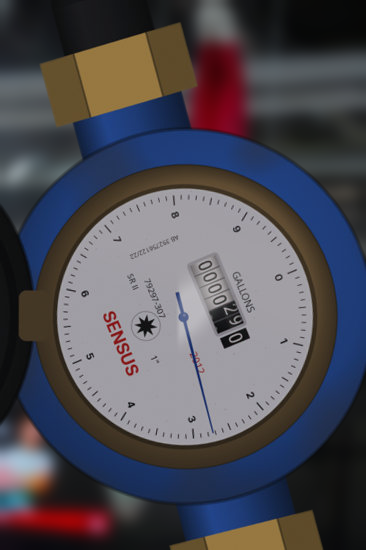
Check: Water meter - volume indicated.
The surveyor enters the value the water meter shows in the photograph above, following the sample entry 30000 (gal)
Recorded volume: 292.7 (gal)
